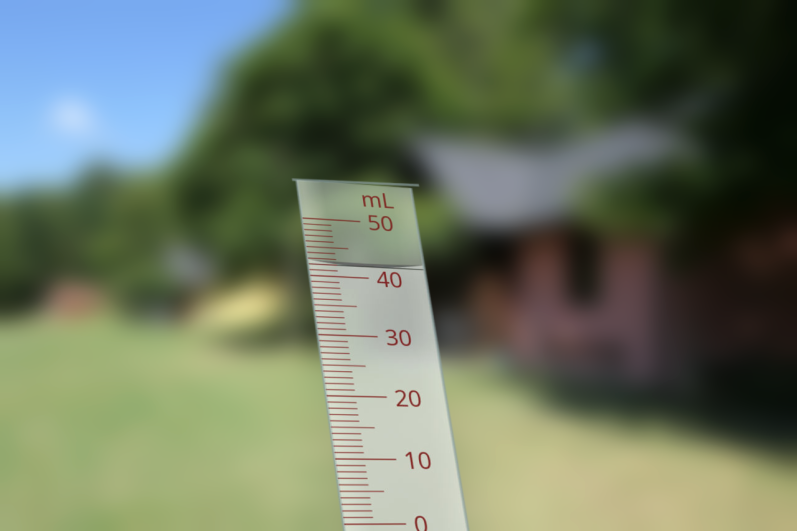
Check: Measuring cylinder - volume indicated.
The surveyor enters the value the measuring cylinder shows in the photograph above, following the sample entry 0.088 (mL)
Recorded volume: 42 (mL)
